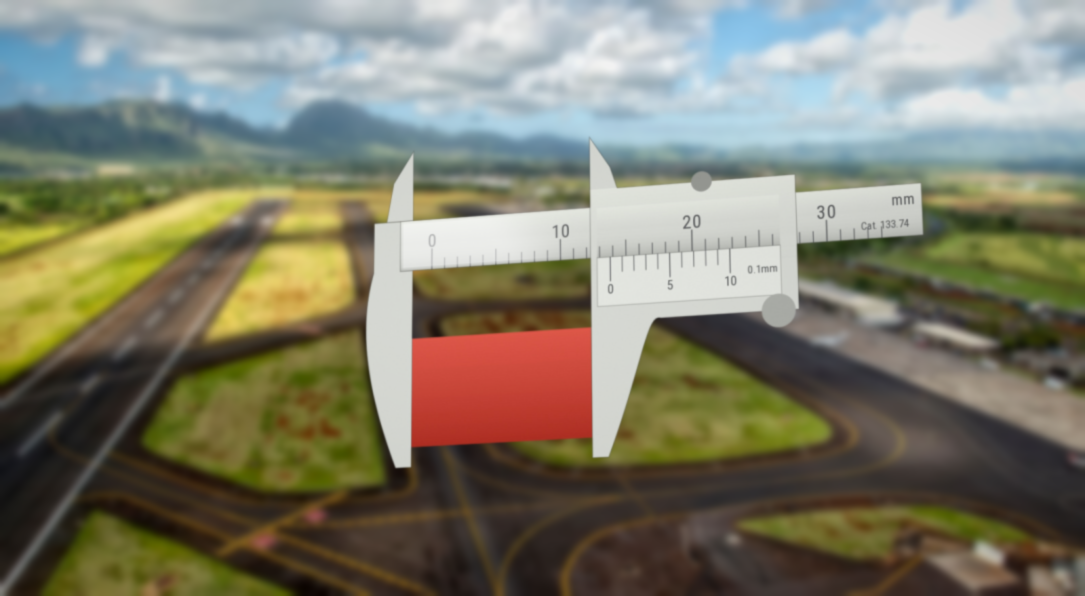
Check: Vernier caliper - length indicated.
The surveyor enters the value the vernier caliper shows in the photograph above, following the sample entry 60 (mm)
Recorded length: 13.8 (mm)
